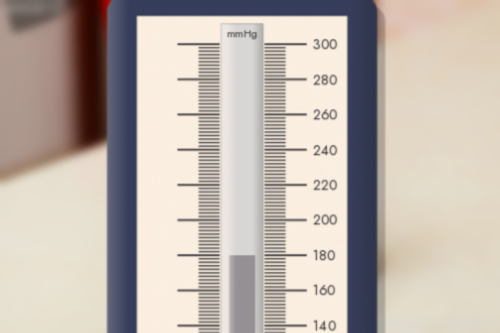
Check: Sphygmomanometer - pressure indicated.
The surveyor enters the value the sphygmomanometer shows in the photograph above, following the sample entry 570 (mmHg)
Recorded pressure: 180 (mmHg)
